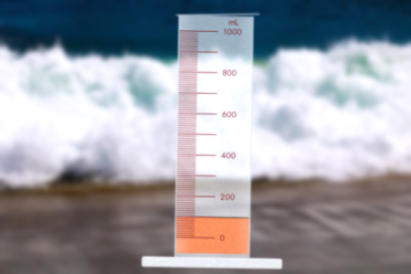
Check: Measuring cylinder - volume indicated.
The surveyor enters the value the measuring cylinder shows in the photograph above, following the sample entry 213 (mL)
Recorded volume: 100 (mL)
